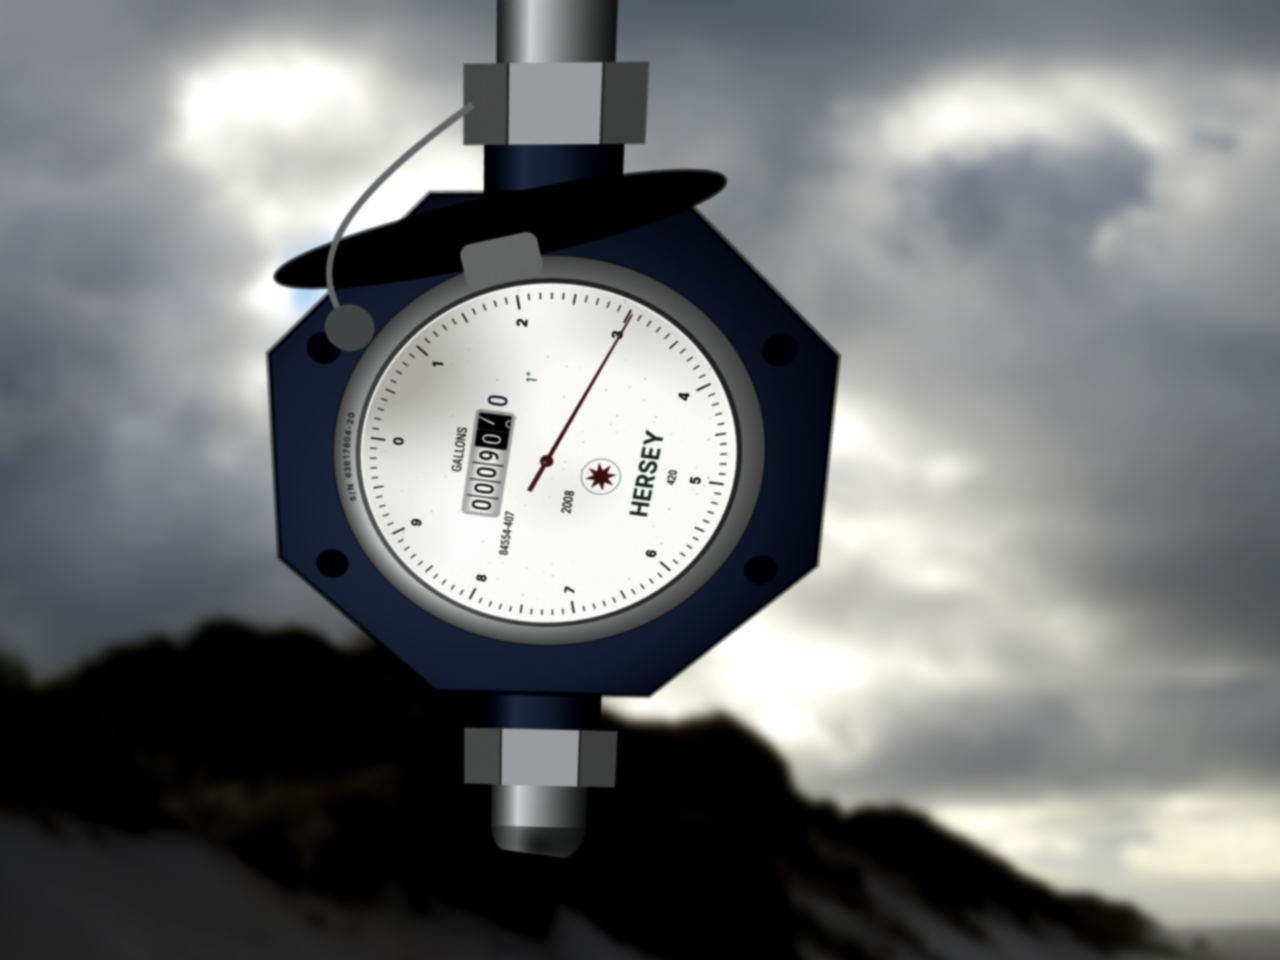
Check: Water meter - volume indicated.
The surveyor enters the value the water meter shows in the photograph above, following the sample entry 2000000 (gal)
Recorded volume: 9073.0 (gal)
